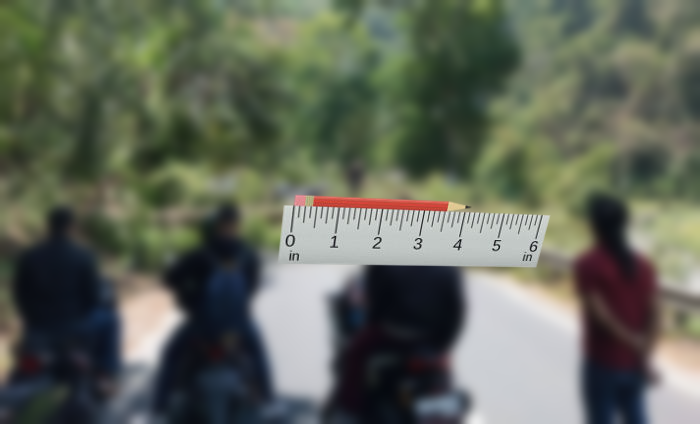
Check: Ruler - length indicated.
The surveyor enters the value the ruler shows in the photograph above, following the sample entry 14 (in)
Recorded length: 4.125 (in)
